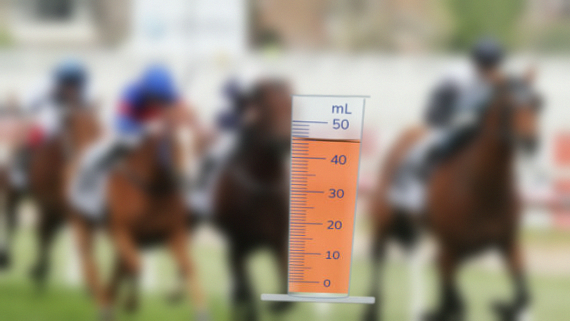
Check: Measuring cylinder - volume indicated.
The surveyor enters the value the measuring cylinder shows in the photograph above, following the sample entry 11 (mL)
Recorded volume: 45 (mL)
